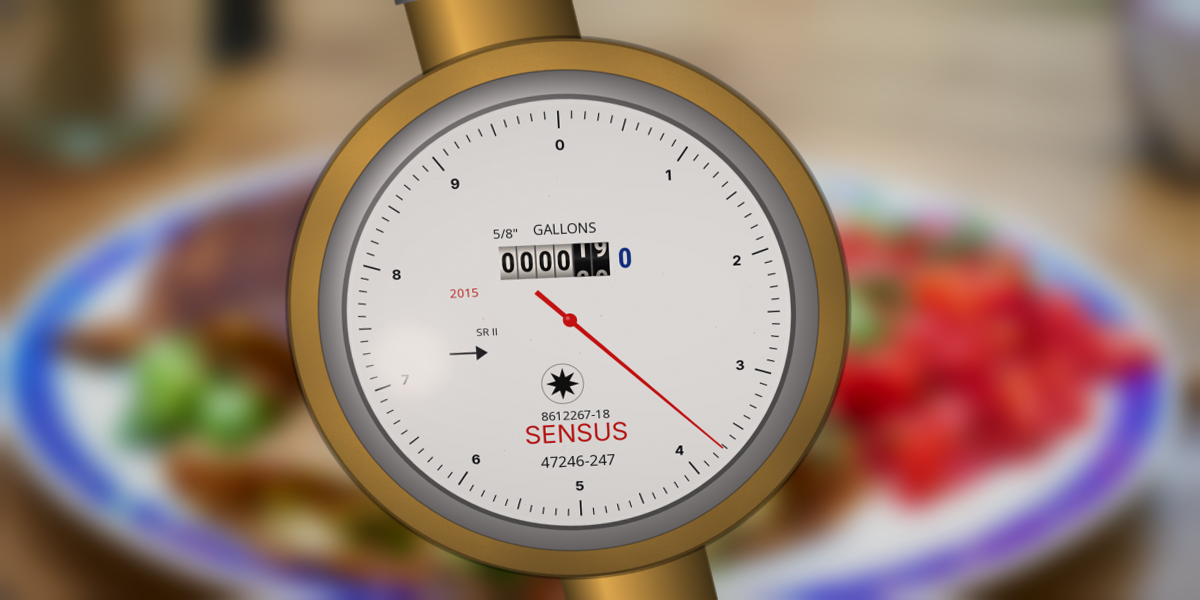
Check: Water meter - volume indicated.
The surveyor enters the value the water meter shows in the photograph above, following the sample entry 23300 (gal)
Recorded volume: 193.7 (gal)
